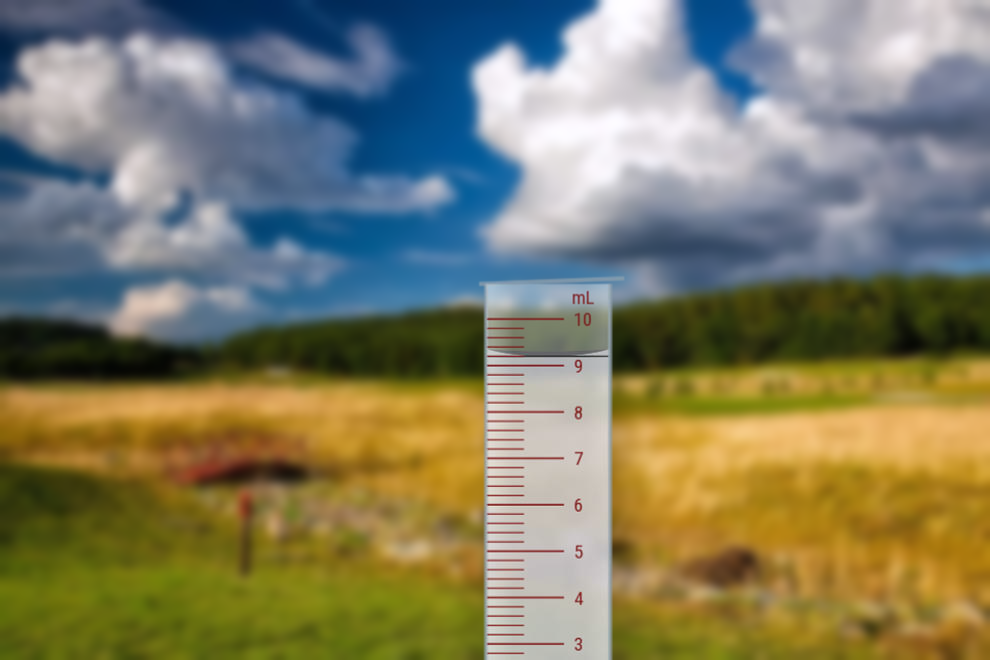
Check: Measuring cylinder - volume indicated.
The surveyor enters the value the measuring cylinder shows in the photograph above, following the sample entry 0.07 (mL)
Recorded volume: 9.2 (mL)
